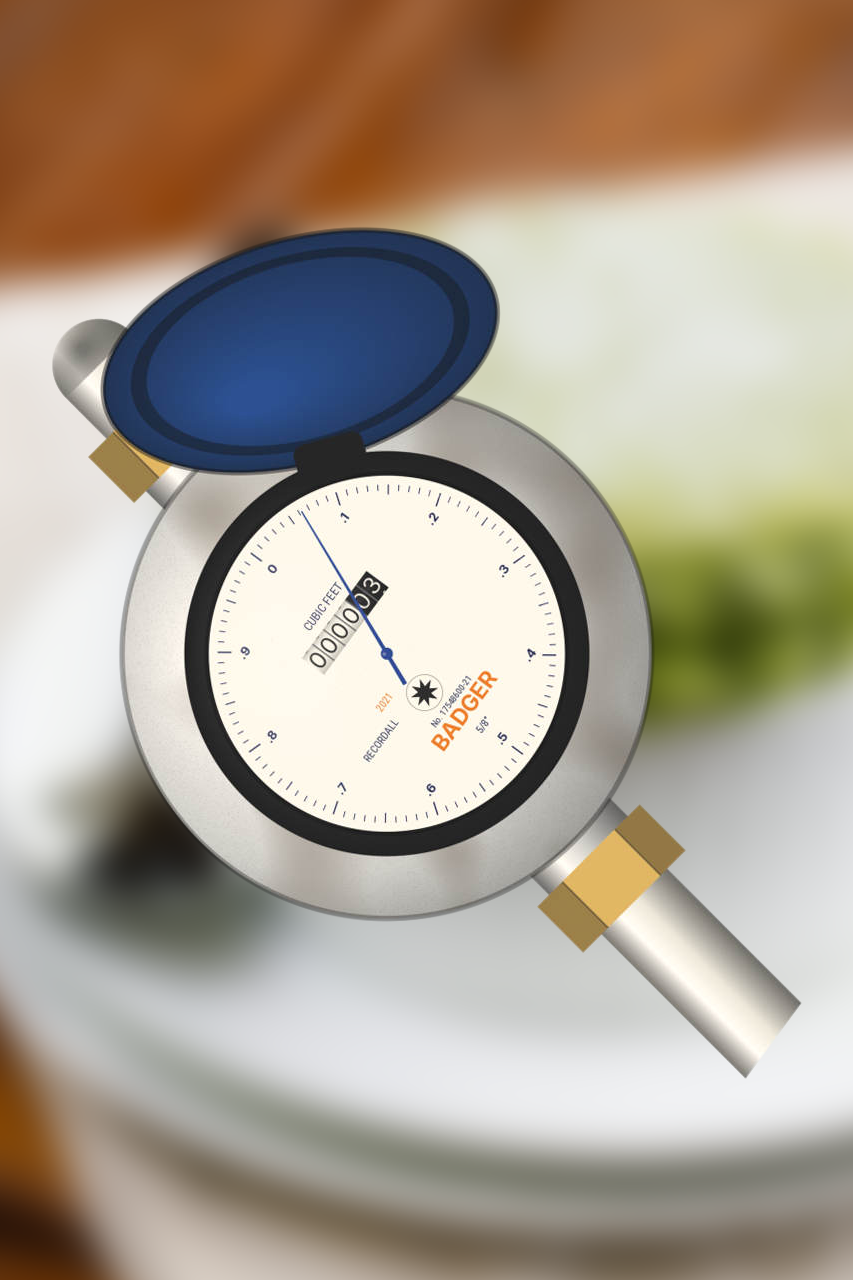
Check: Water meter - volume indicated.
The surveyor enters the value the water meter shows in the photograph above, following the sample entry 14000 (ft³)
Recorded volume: 3.06 (ft³)
